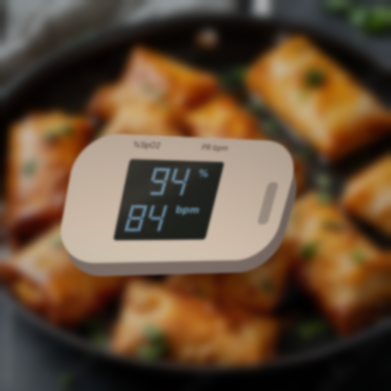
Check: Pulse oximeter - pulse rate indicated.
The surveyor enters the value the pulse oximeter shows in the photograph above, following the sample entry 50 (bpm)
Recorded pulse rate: 84 (bpm)
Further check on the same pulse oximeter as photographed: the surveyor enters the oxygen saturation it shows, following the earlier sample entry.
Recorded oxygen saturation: 94 (%)
